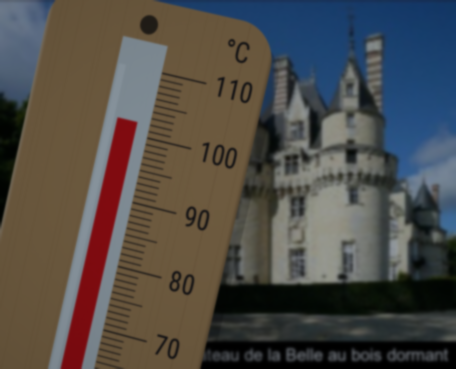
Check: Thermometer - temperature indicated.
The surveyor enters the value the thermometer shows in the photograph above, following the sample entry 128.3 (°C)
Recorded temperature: 102 (°C)
